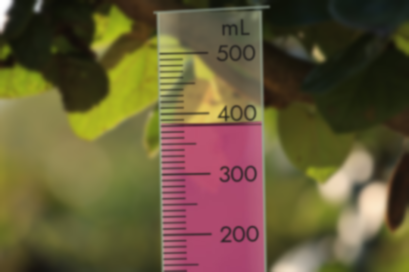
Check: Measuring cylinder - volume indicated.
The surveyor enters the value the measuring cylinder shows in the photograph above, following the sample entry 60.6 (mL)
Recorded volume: 380 (mL)
